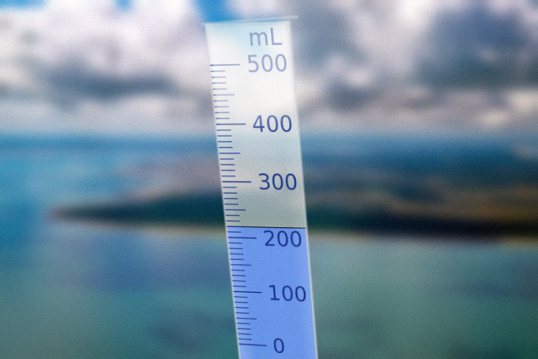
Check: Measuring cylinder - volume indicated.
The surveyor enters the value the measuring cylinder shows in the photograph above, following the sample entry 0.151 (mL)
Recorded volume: 220 (mL)
